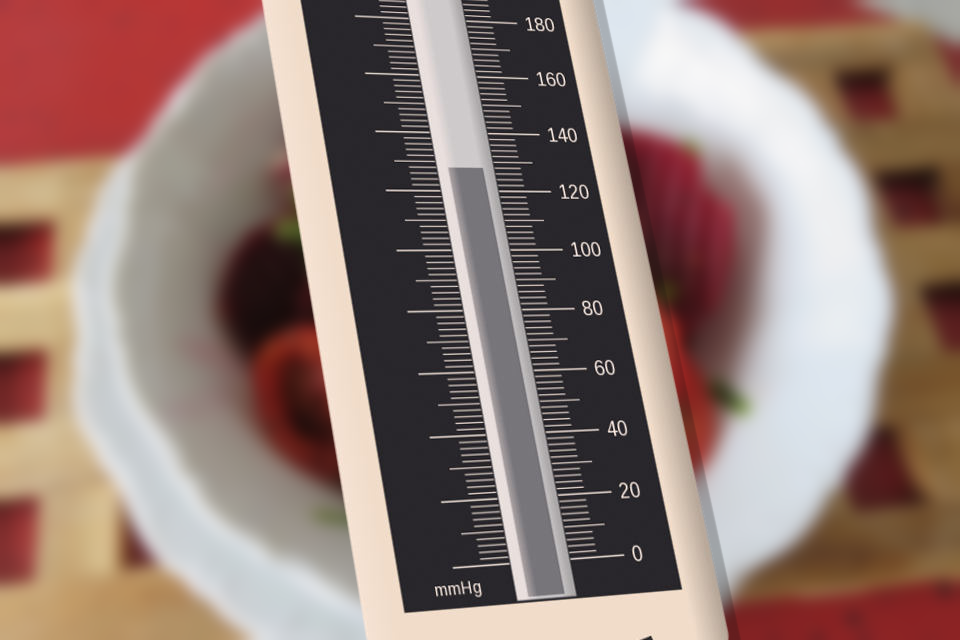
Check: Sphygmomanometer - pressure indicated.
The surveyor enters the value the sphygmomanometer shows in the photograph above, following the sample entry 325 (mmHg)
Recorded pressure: 128 (mmHg)
